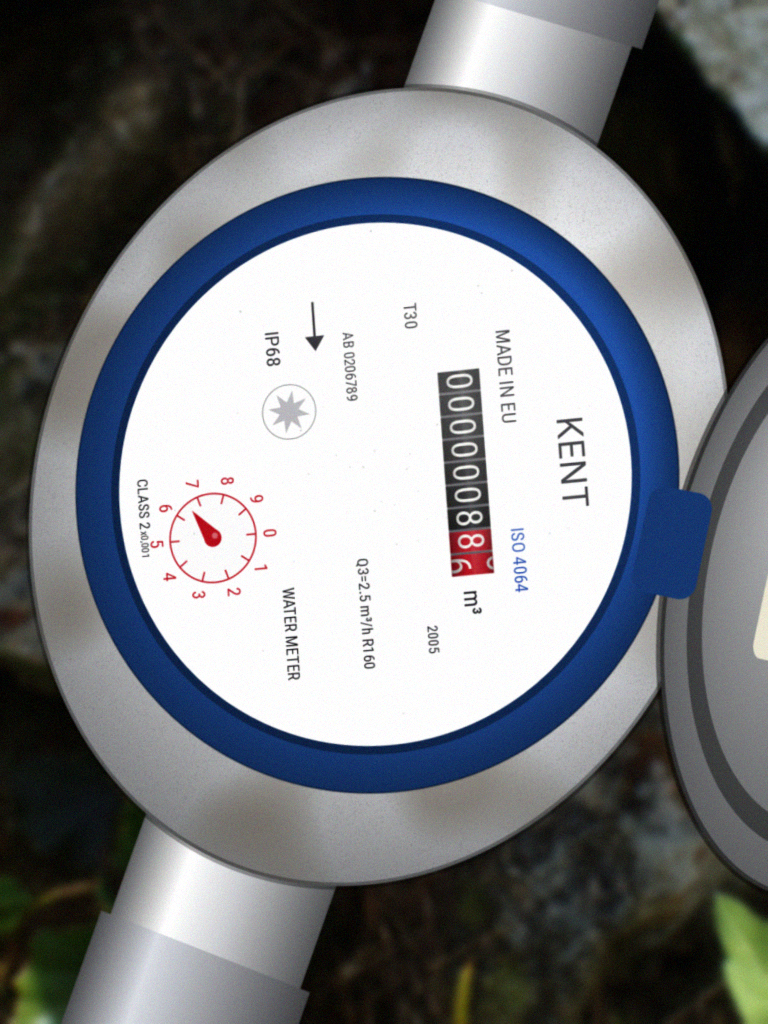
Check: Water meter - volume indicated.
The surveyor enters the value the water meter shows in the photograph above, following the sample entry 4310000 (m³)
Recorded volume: 8.856 (m³)
